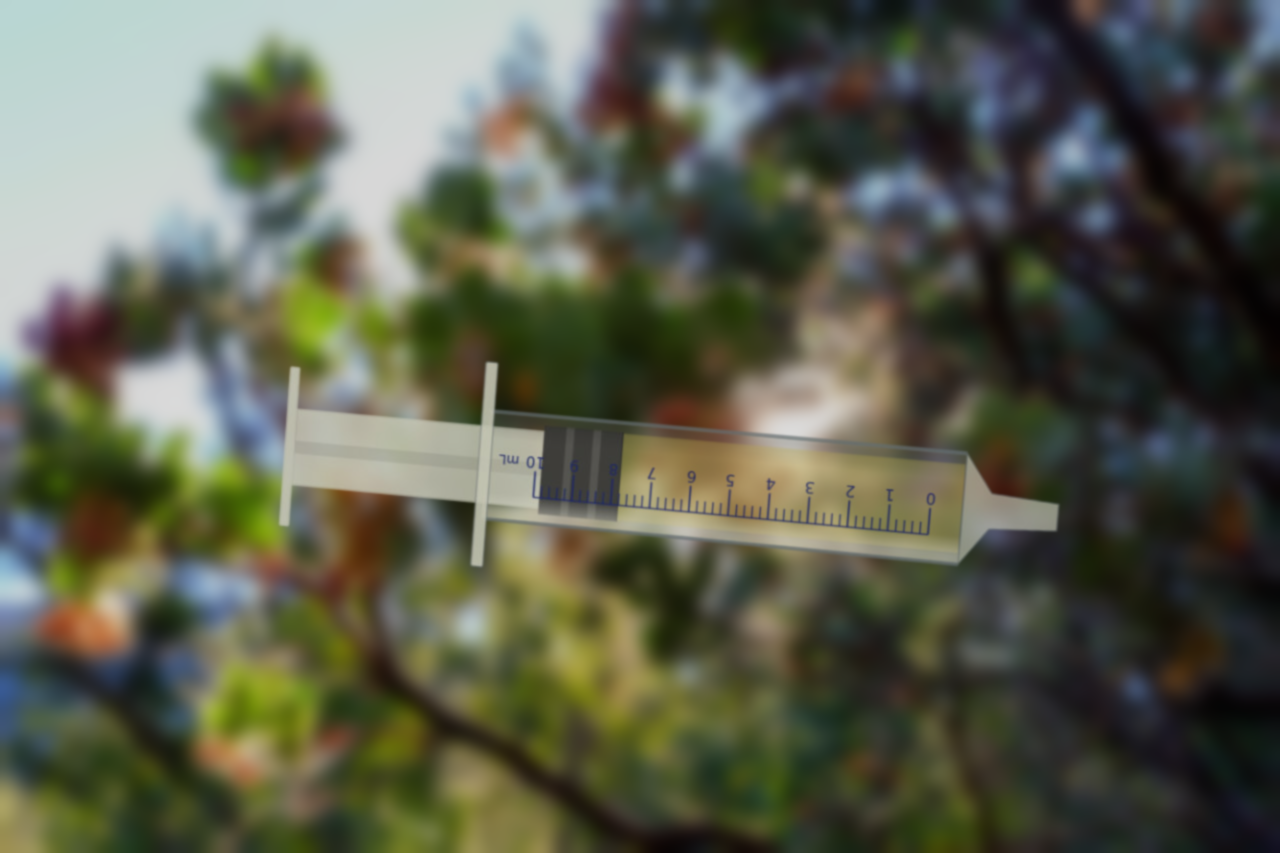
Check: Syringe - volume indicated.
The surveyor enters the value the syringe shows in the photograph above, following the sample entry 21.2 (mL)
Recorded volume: 7.8 (mL)
